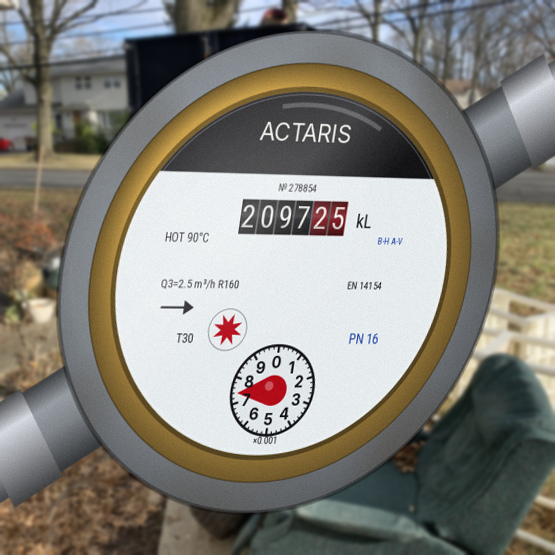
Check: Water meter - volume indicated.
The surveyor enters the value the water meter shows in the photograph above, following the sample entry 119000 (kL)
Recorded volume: 2097.257 (kL)
